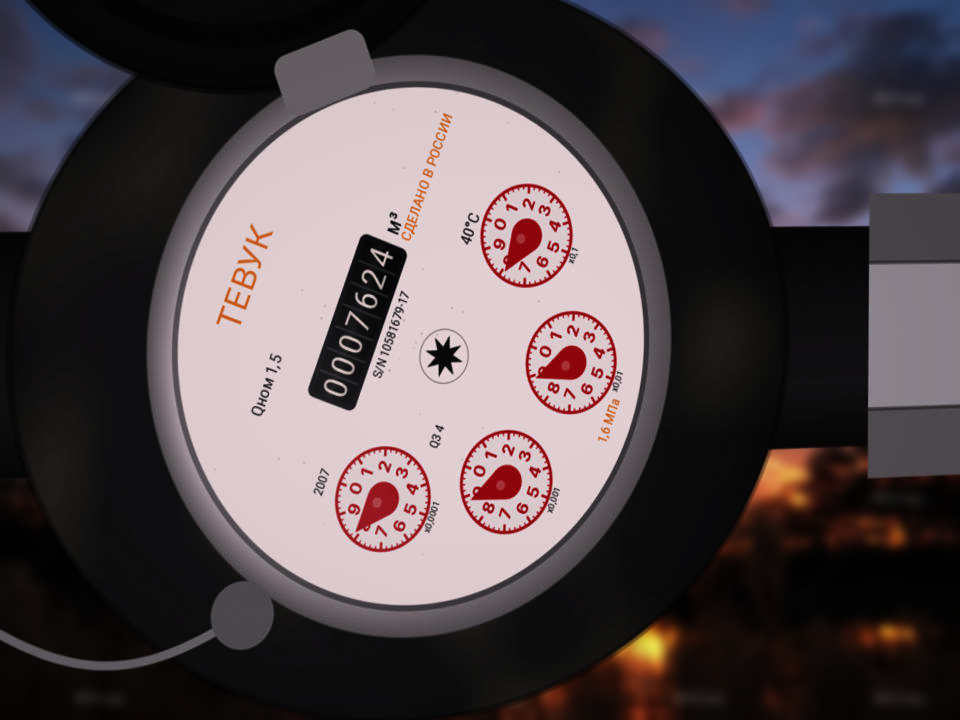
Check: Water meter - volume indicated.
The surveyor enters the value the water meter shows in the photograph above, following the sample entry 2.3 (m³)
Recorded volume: 7624.7888 (m³)
